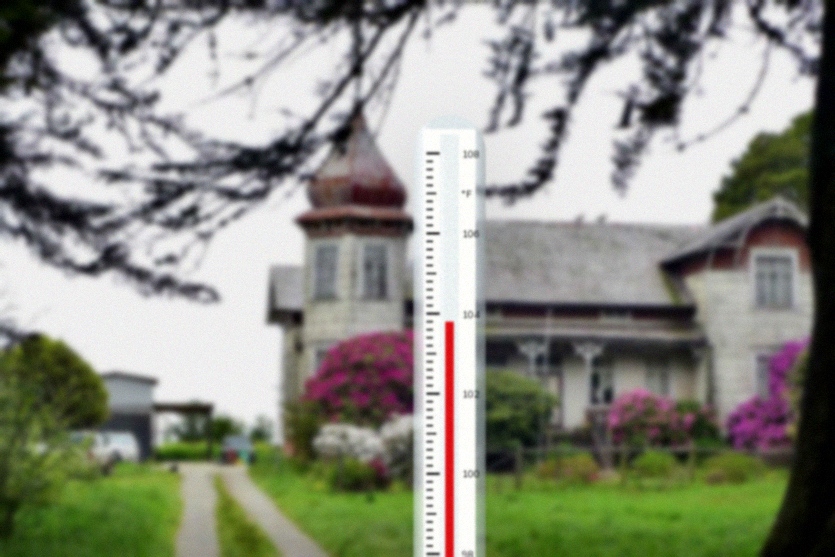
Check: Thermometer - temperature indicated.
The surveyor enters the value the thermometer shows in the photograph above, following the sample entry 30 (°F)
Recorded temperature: 103.8 (°F)
